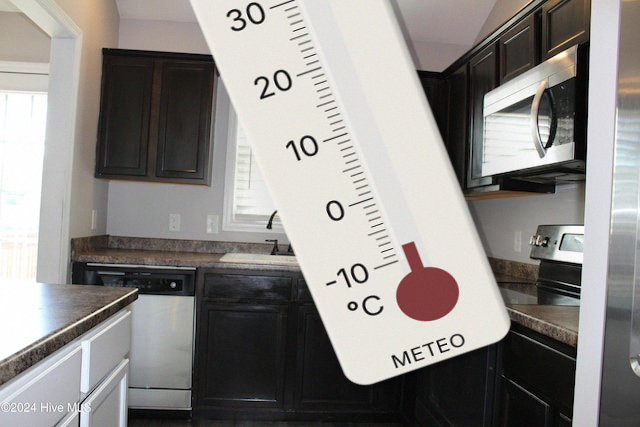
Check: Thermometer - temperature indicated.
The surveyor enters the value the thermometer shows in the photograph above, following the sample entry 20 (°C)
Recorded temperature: -8 (°C)
